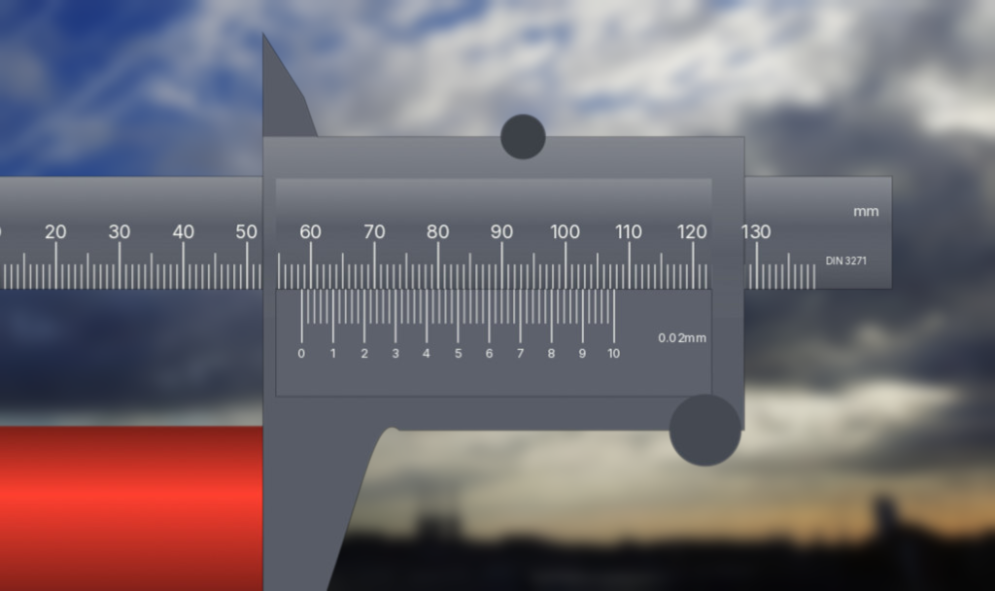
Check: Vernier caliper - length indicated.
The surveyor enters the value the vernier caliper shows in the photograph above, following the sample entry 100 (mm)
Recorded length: 58.6 (mm)
